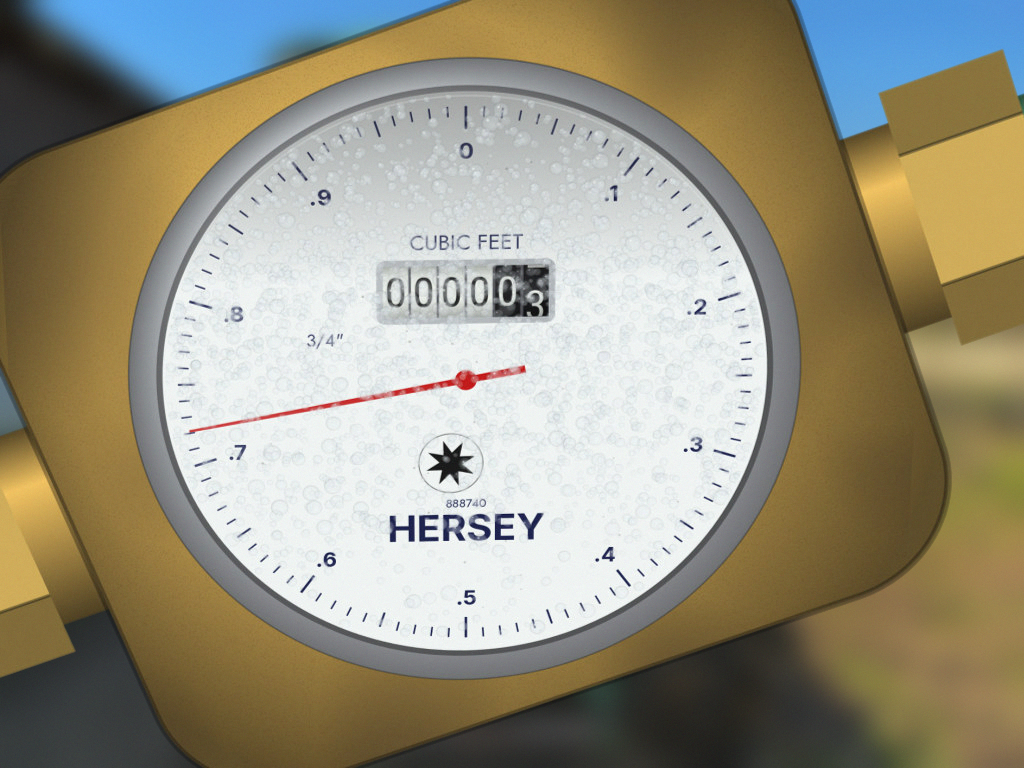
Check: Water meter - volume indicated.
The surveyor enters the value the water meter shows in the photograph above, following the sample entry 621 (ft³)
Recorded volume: 2.72 (ft³)
